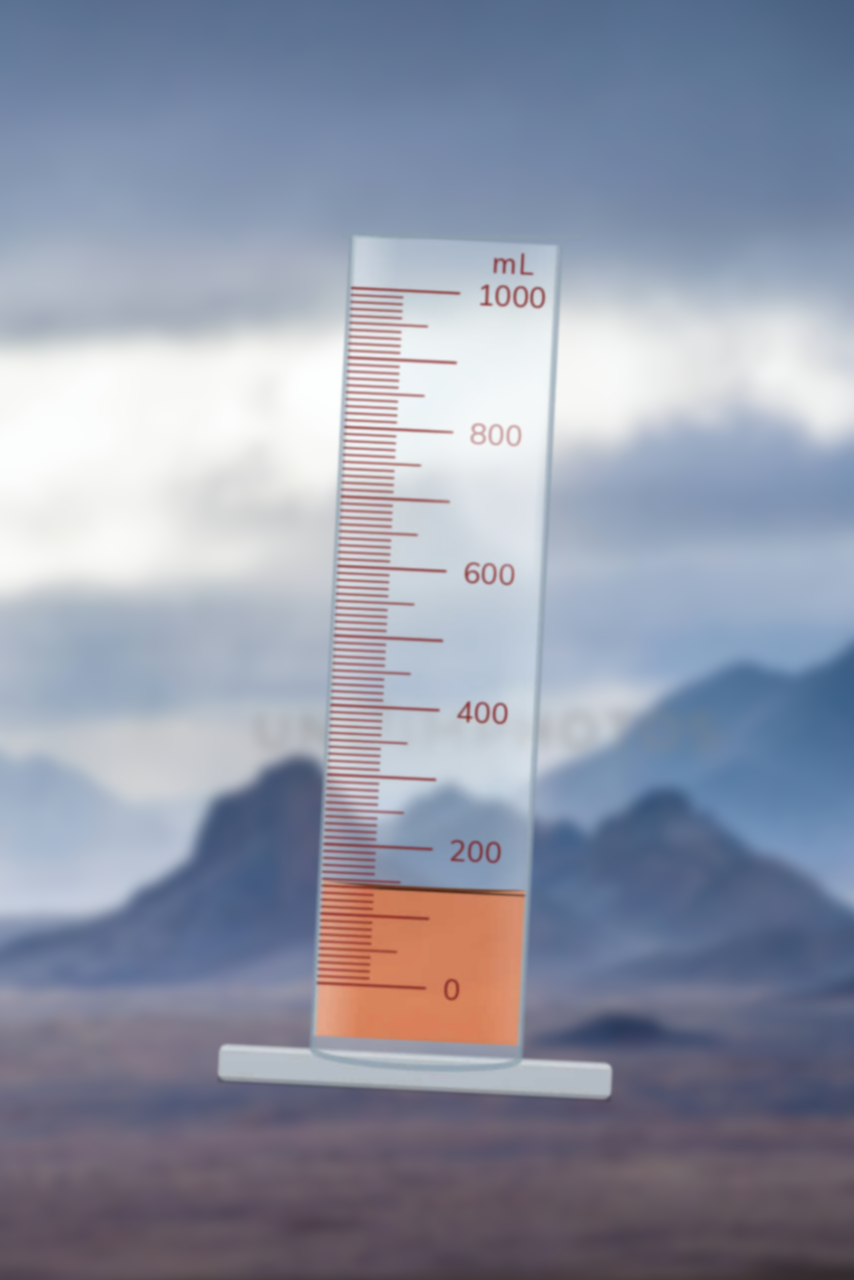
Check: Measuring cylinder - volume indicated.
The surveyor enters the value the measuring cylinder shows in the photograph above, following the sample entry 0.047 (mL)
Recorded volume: 140 (mL)
